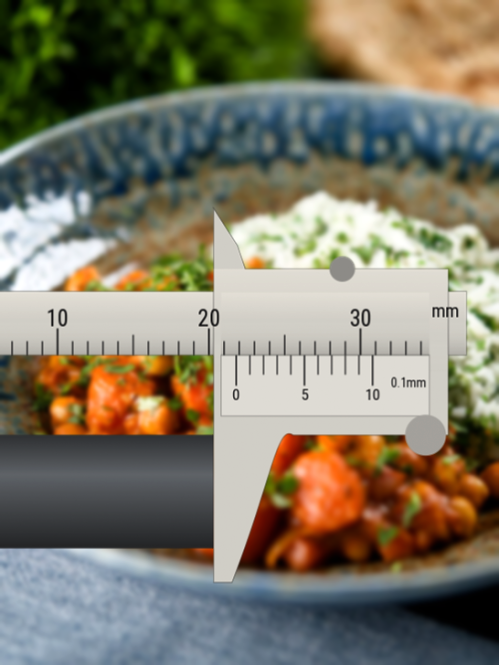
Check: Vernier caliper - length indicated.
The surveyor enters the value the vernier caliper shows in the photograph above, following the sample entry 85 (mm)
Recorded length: 21.8 (mm)
